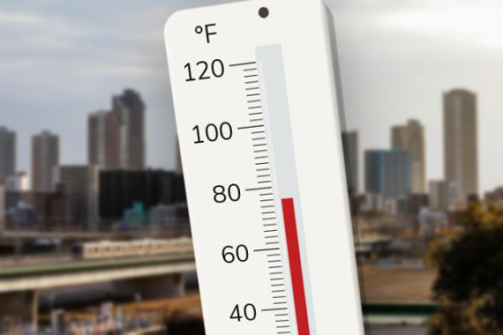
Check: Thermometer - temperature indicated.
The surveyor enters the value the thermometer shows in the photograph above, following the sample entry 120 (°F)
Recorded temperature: 76 (°F)
